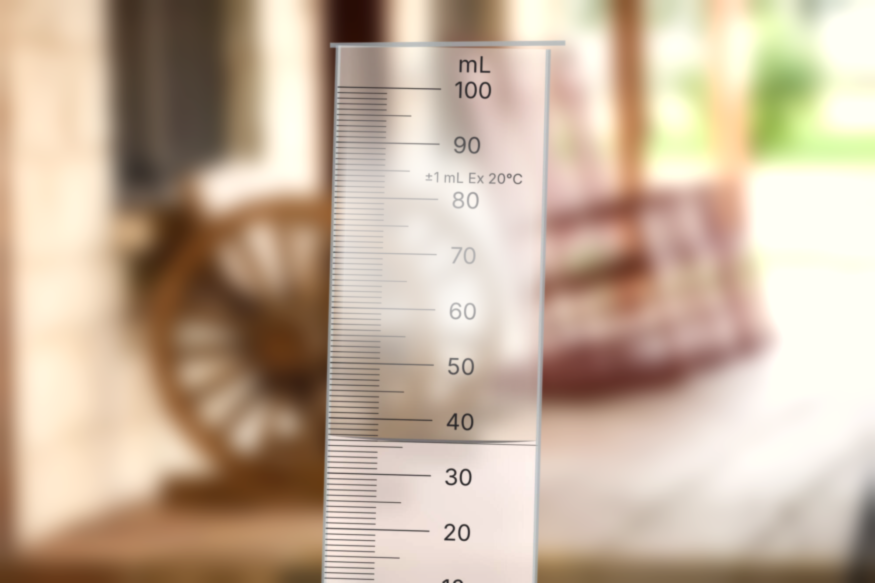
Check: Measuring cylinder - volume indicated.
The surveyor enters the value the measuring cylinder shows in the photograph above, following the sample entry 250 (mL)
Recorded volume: 36 (mL)
